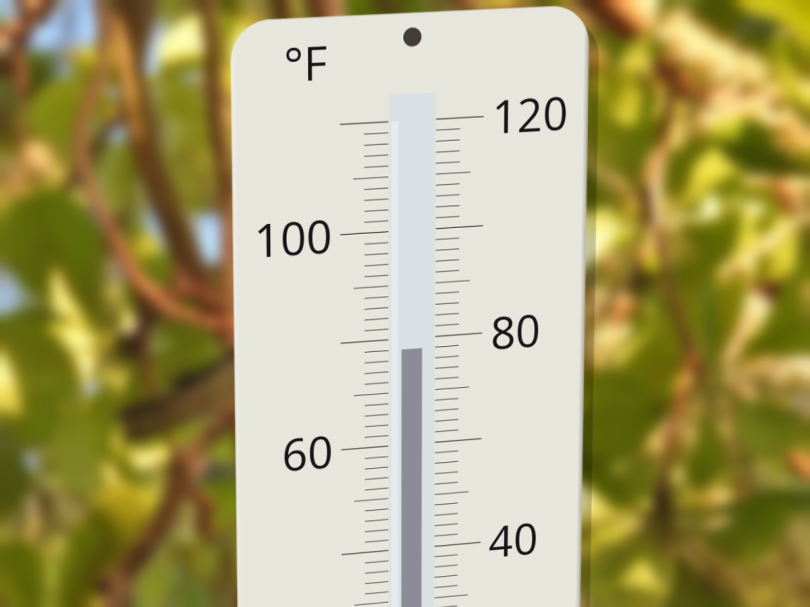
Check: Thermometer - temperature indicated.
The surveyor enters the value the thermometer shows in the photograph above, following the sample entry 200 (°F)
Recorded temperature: 78 (°F)
